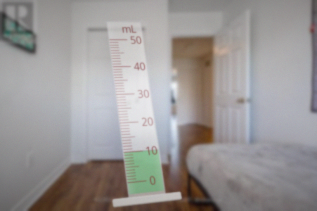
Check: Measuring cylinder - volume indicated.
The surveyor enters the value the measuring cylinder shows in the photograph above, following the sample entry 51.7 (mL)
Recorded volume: 10 (mL)
